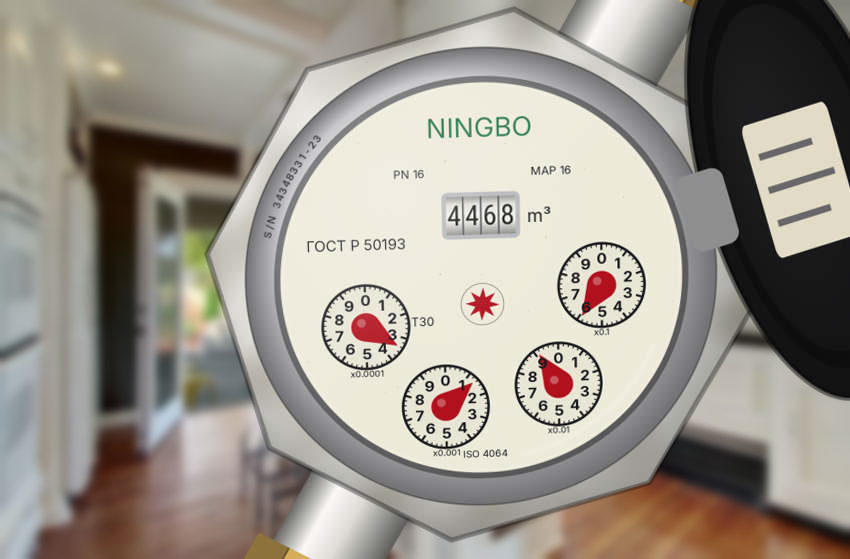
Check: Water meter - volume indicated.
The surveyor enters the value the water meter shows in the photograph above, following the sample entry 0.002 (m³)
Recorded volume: 4468.5913 (m³)
